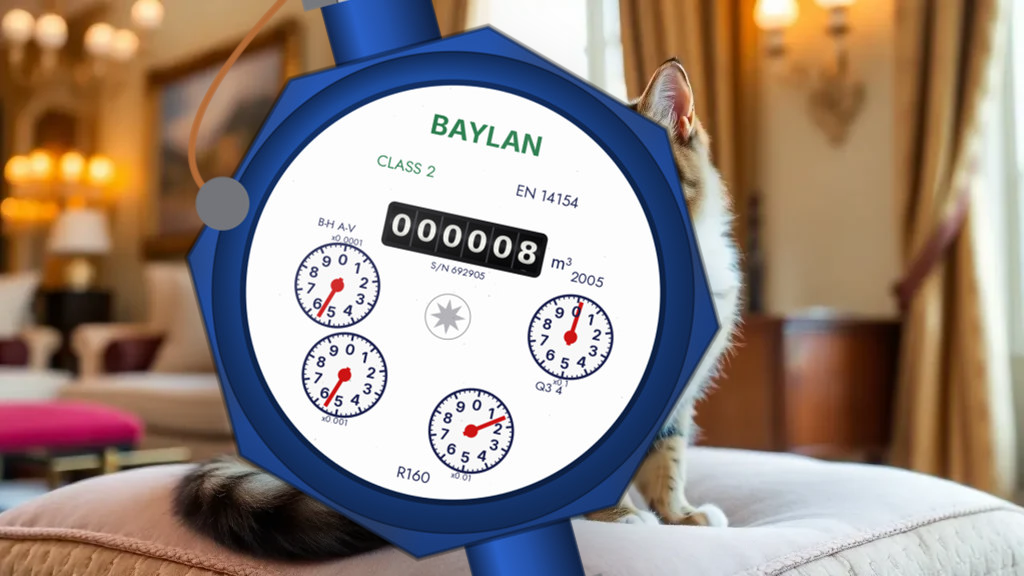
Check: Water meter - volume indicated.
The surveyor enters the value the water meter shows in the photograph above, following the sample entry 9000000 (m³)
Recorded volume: 8.0155 (m³)
